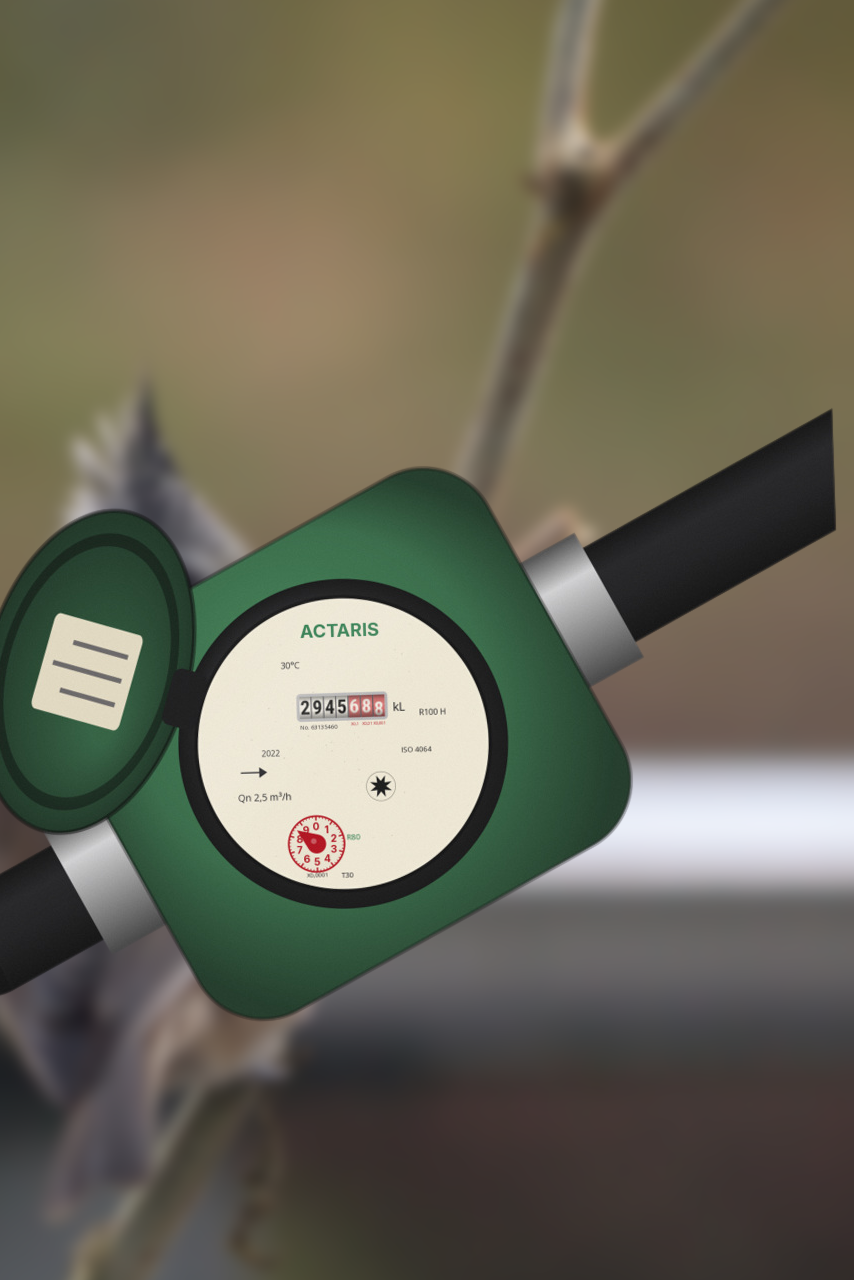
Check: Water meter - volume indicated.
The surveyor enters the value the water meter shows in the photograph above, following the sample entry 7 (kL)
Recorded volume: 2945.6878 (kL)
